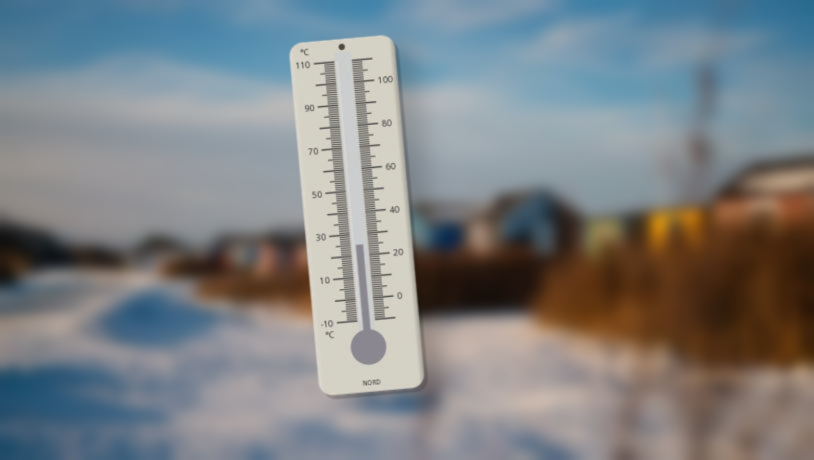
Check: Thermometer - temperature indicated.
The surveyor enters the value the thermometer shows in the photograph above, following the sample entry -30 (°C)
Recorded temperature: 25 (°C)
